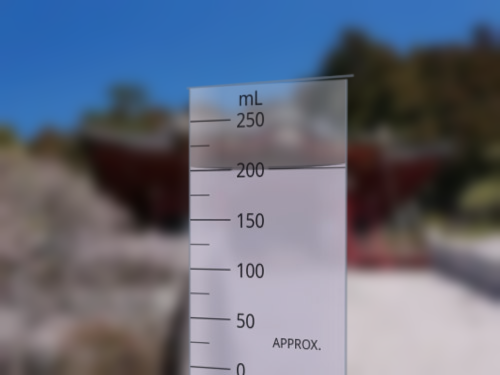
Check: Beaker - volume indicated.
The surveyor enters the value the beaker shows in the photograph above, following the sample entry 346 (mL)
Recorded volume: 200 (mL)
